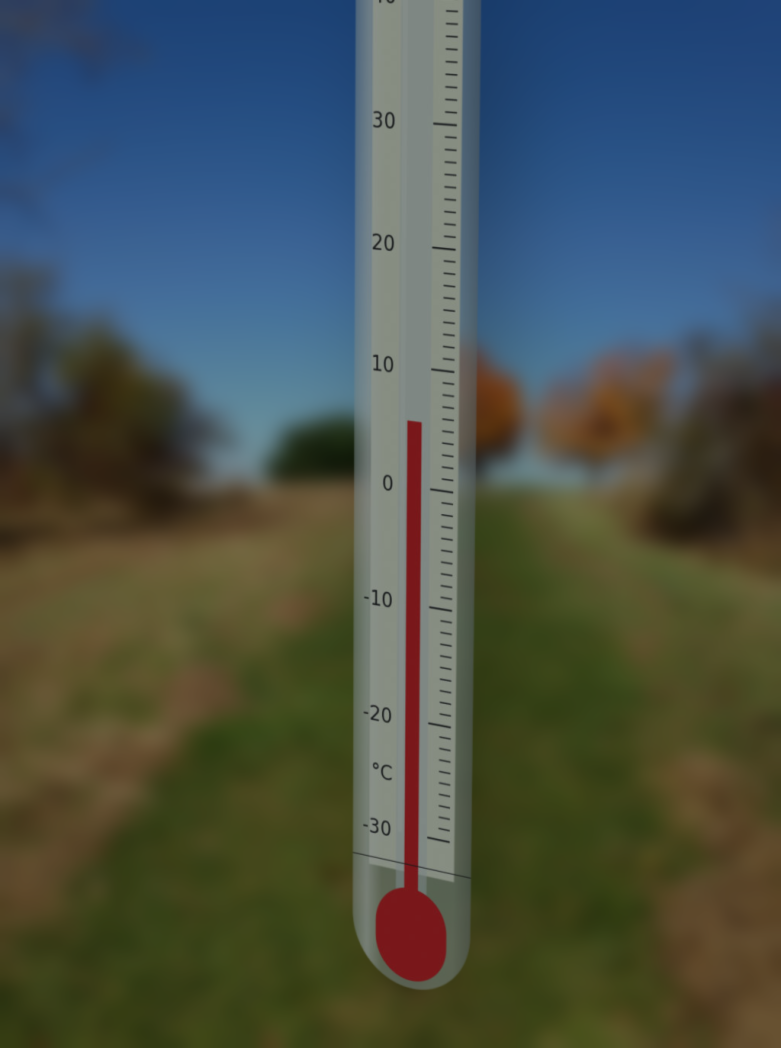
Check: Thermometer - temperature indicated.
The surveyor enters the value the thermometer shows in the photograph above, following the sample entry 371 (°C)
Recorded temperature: 5.5 (°C)
